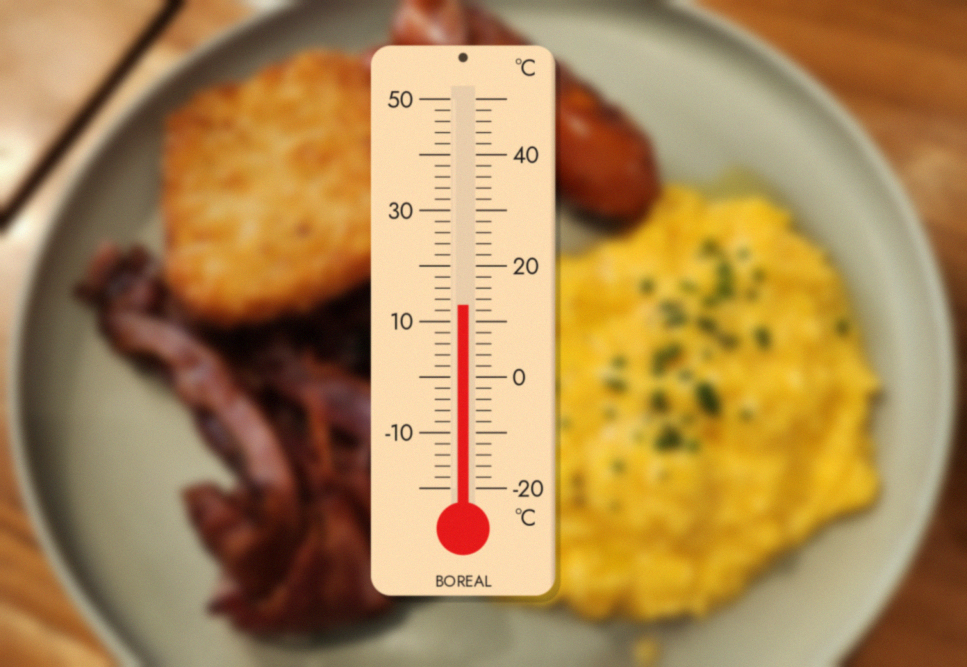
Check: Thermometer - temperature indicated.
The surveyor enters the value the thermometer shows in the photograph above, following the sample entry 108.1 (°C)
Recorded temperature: 13 (°C)
